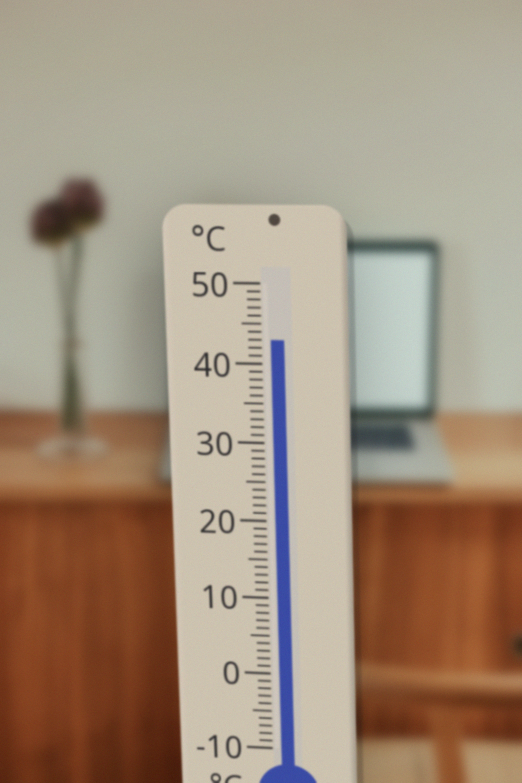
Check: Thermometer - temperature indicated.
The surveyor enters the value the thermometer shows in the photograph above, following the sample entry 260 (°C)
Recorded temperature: 43 (°C)
